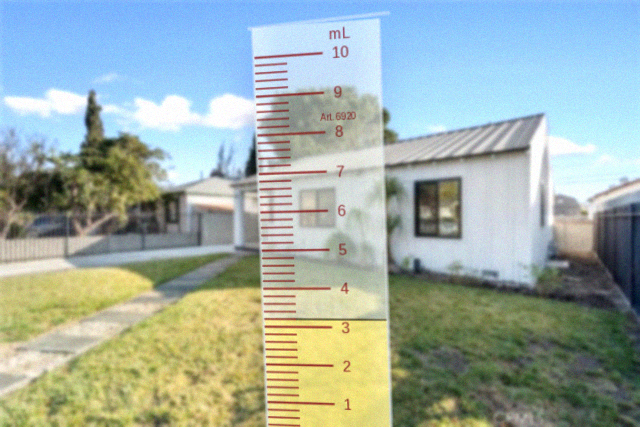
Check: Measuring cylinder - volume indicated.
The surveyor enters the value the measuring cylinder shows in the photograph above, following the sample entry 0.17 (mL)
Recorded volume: 3.2 (mL)
